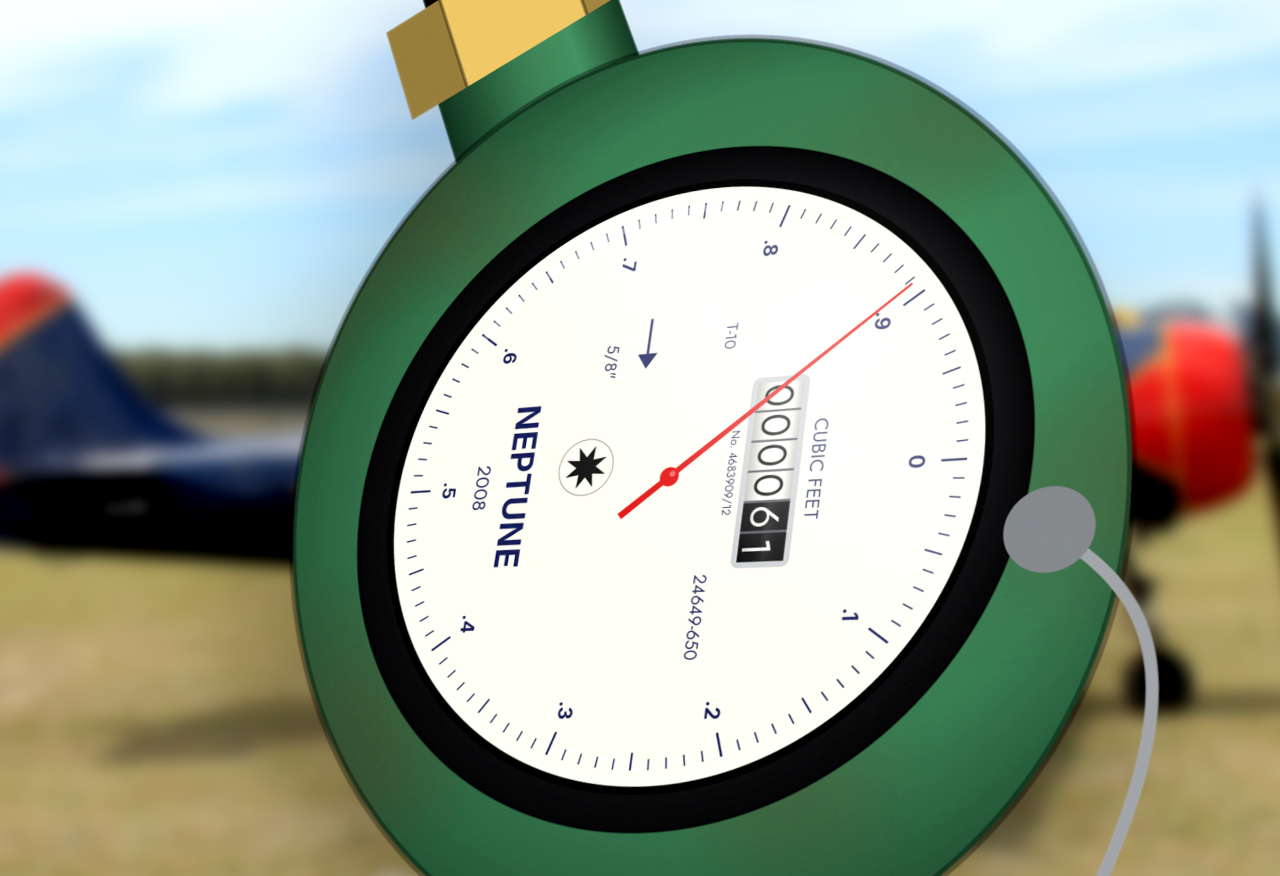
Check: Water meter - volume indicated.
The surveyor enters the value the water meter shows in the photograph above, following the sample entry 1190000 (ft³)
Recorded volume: 60.89 (ft³)
